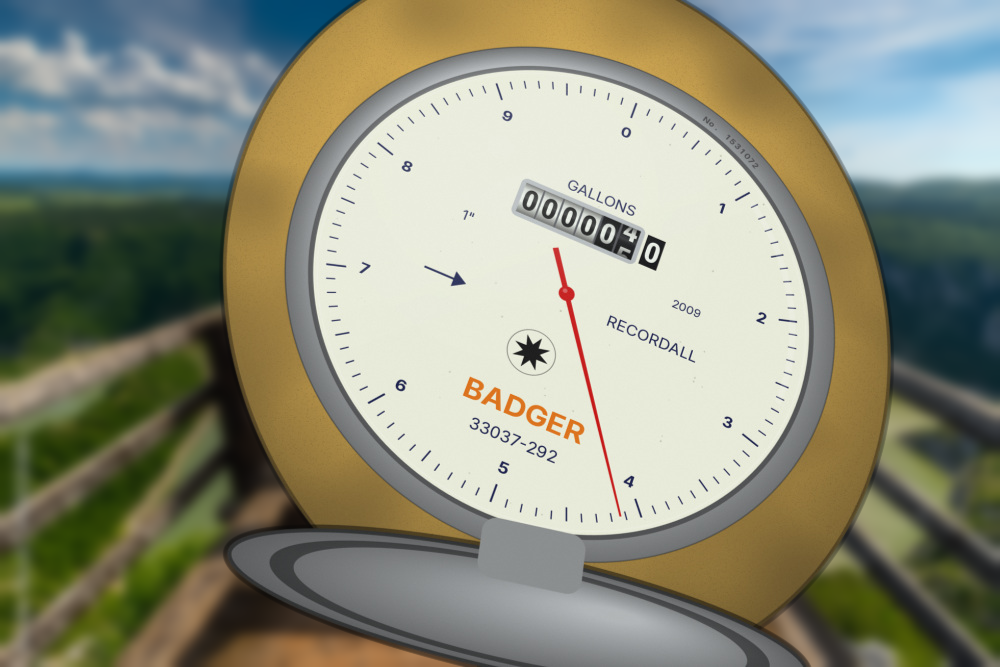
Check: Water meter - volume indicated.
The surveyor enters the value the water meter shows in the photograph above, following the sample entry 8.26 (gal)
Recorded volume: 44.1 (gal)
